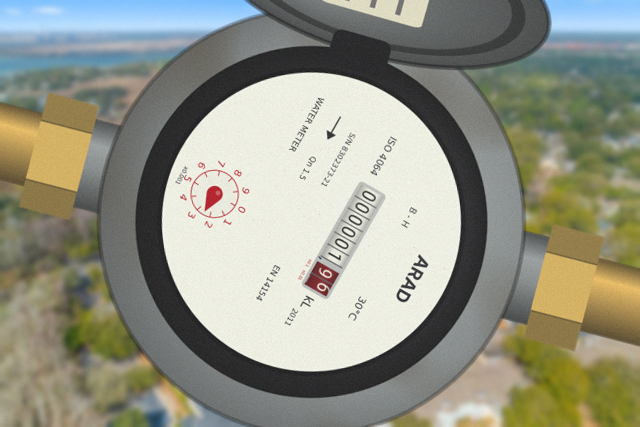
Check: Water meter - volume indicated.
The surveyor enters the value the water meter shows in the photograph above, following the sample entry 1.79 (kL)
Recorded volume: 1.962 (kL)
